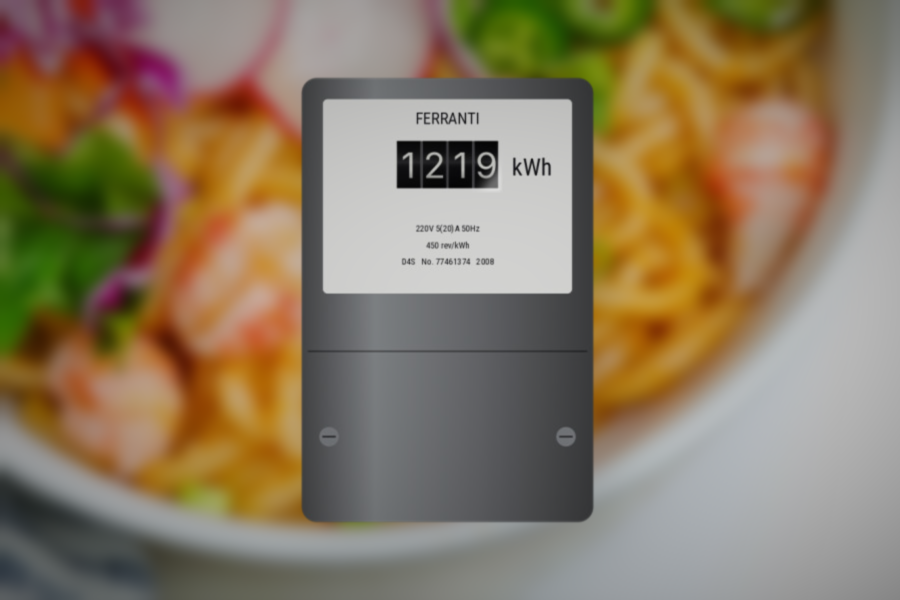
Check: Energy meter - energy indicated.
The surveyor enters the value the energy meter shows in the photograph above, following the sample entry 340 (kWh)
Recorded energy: 1219 (kWh)
